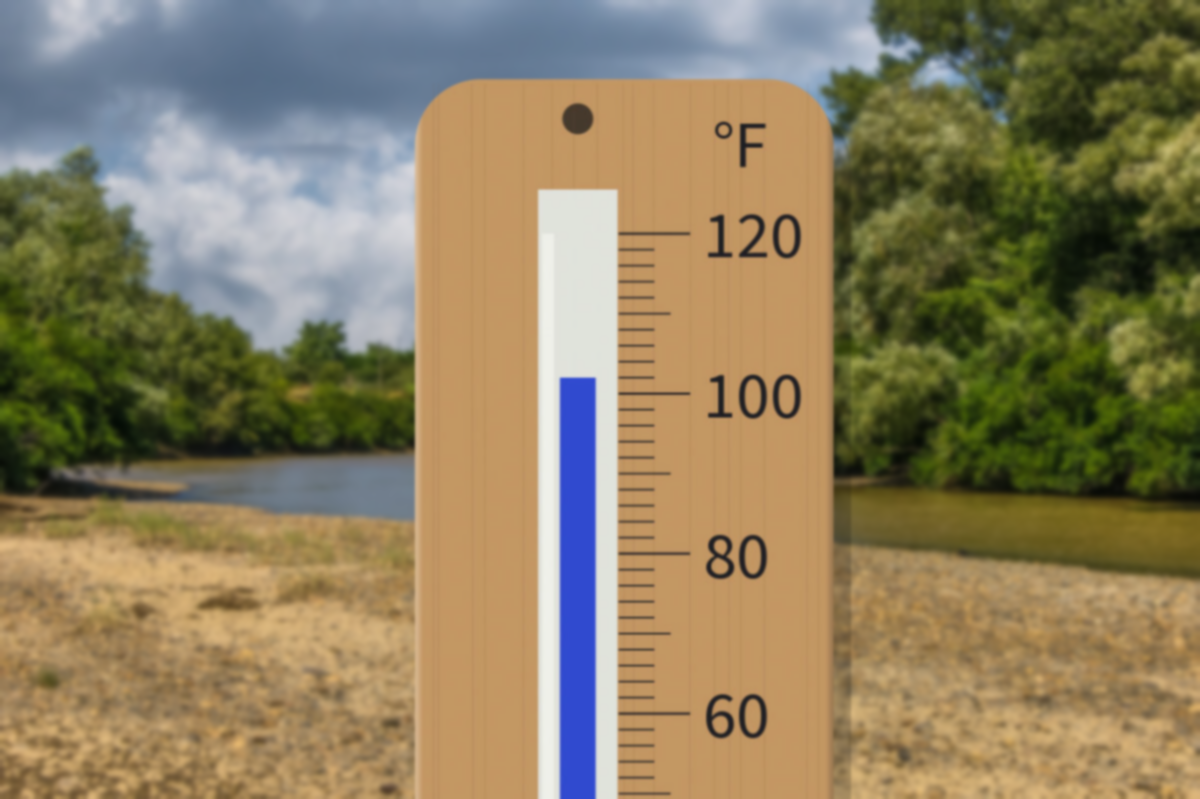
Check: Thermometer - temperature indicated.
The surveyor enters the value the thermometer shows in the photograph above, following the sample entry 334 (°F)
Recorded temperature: 102 (°F)
